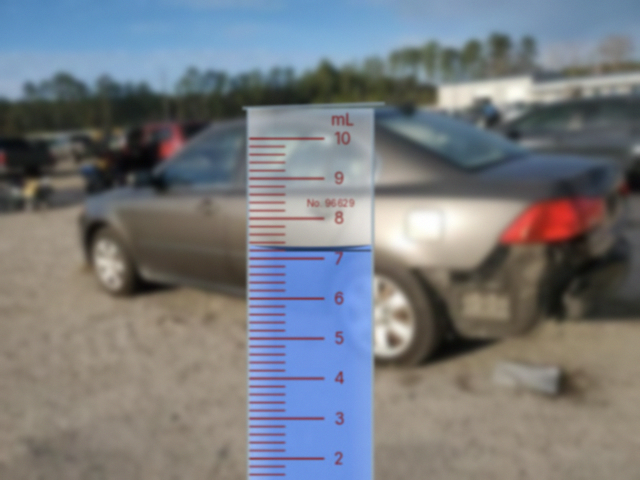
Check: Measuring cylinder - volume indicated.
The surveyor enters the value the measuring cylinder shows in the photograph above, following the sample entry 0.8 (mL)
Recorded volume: 7.2 (mL)
